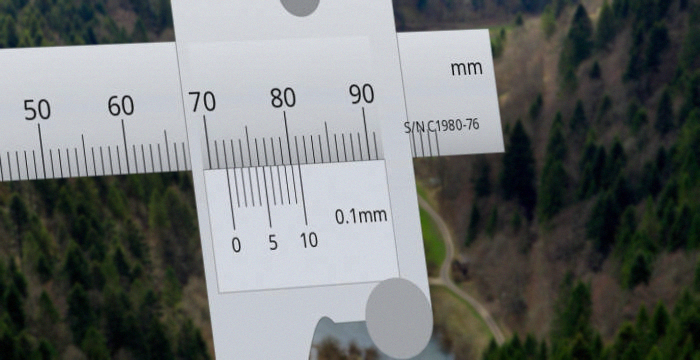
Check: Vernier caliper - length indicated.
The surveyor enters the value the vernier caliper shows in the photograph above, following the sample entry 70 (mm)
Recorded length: 72.0 (mm)
